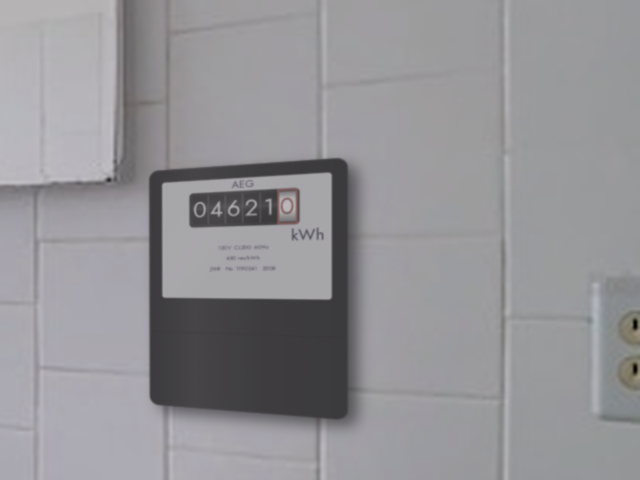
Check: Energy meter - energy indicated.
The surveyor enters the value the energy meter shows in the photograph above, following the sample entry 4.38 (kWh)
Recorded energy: 4621.0 (kWh)
